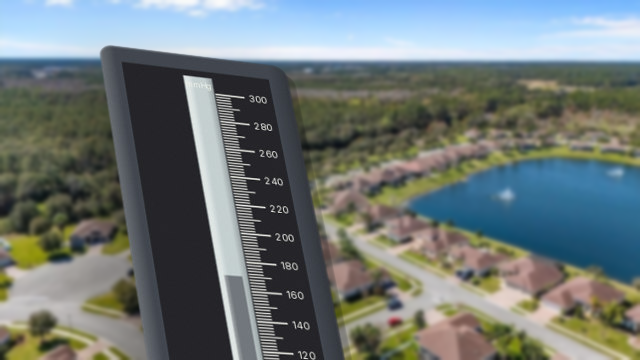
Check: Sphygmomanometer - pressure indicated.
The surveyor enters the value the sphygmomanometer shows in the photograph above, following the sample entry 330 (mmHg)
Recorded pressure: 170 (mmHg)
